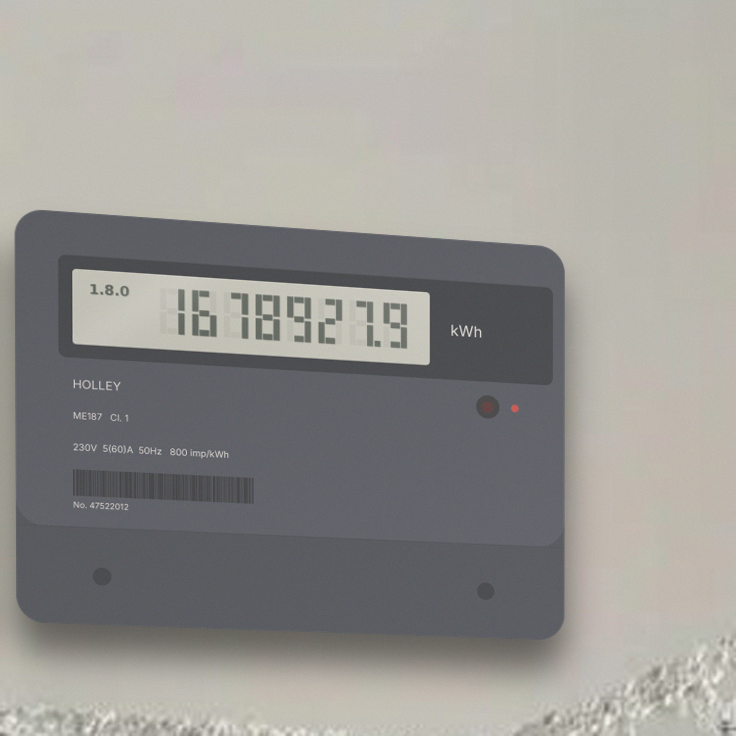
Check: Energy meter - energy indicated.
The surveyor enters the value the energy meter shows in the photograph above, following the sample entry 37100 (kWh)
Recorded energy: 1678927.9 (kWh)
